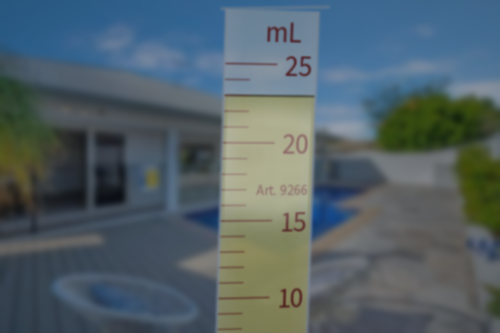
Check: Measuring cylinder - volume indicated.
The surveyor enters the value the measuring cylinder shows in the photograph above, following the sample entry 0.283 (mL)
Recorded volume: 23 (mL)
